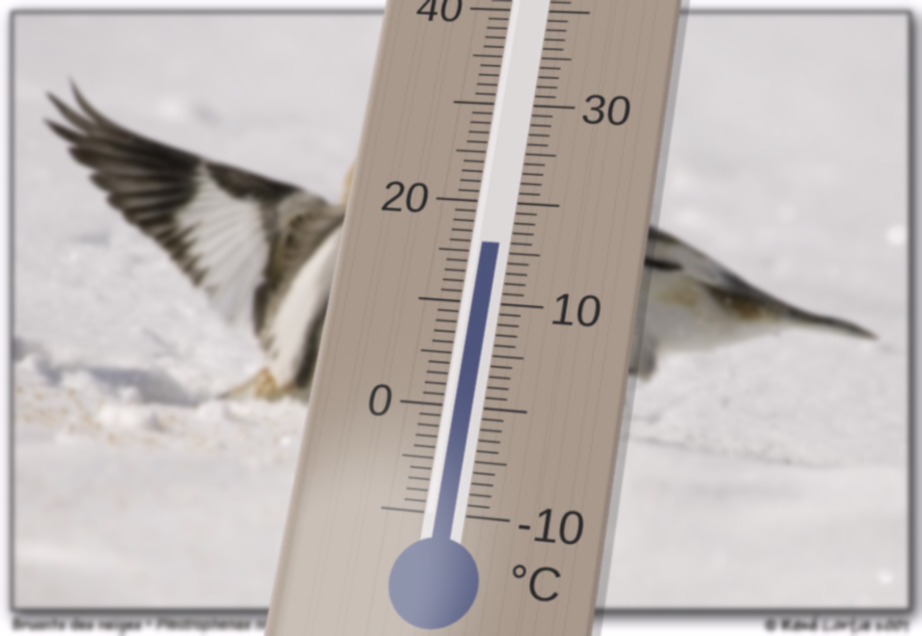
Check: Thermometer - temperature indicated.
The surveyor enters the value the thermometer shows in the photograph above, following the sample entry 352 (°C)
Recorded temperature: 16 (°C)
